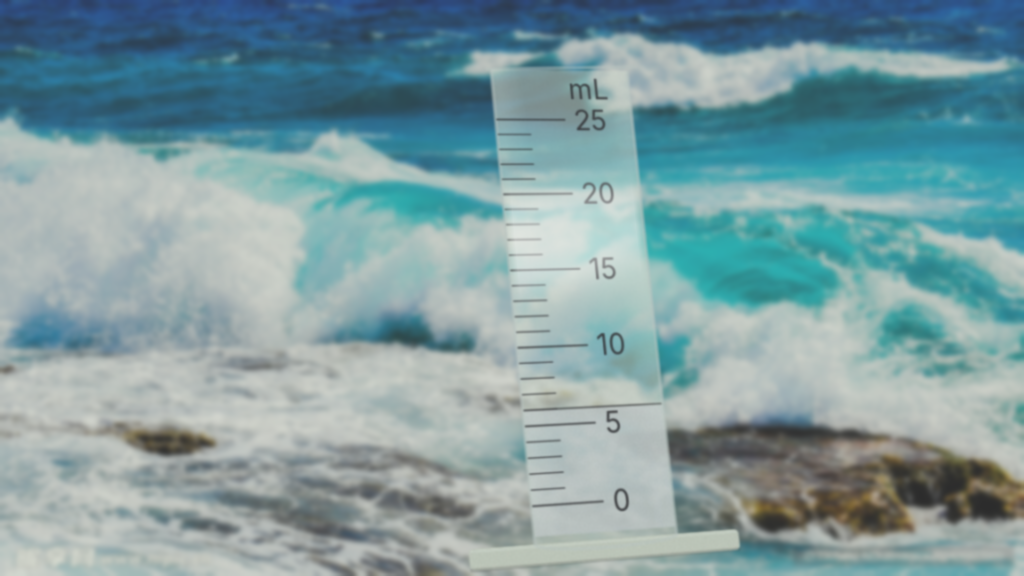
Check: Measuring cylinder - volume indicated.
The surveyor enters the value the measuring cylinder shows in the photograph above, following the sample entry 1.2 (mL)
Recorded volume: 6 (mL)
